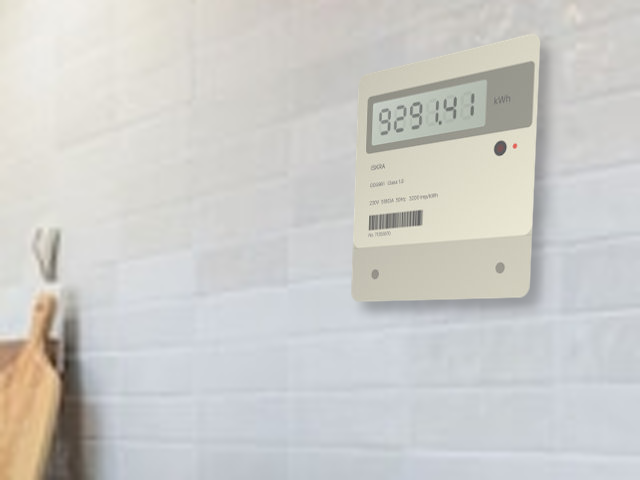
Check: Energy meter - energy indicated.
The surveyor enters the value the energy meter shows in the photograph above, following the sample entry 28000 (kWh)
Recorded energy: 9291.41 (kWh)
